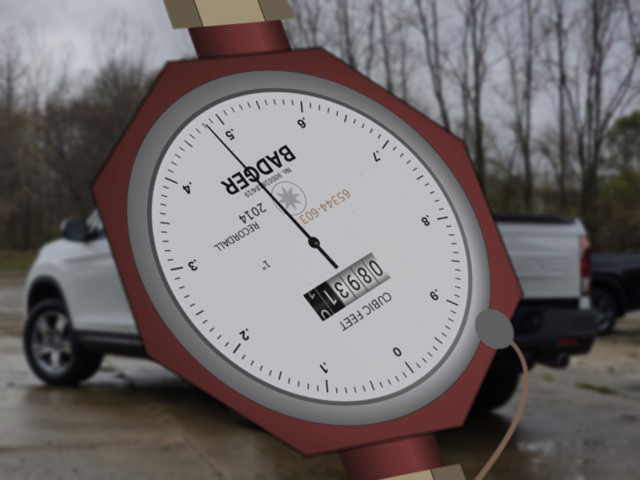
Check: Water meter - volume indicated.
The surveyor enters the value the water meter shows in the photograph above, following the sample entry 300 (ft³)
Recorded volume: 89310.48 (ft³)
